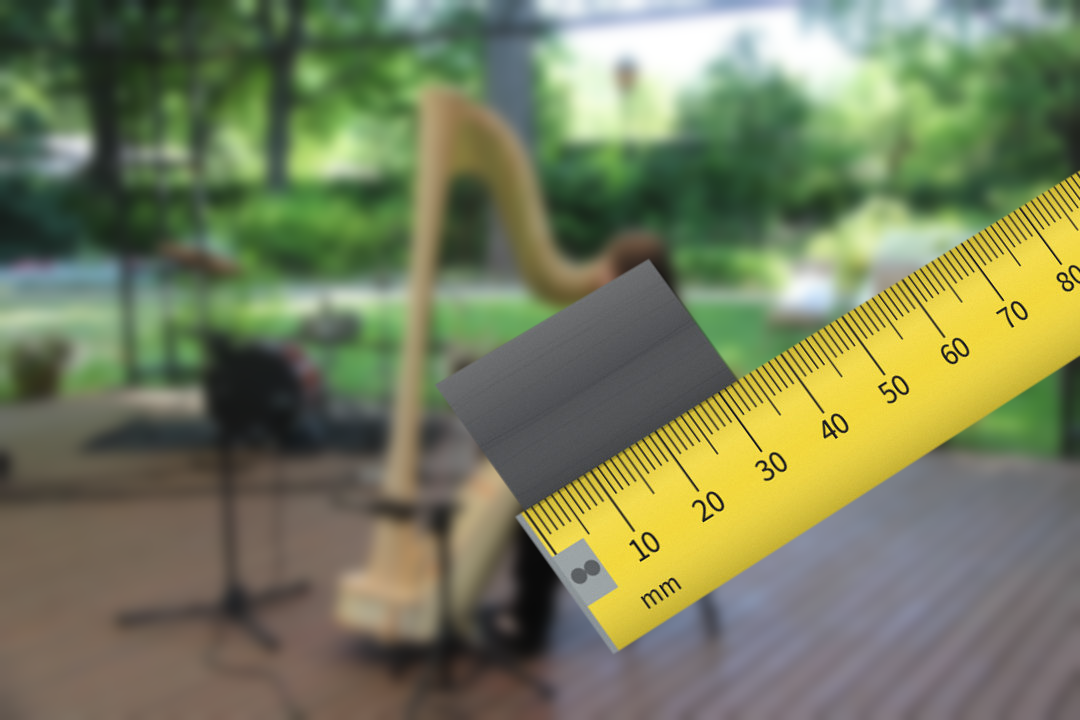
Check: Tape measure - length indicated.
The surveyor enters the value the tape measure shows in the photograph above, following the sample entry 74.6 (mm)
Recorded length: 33 (mm)
